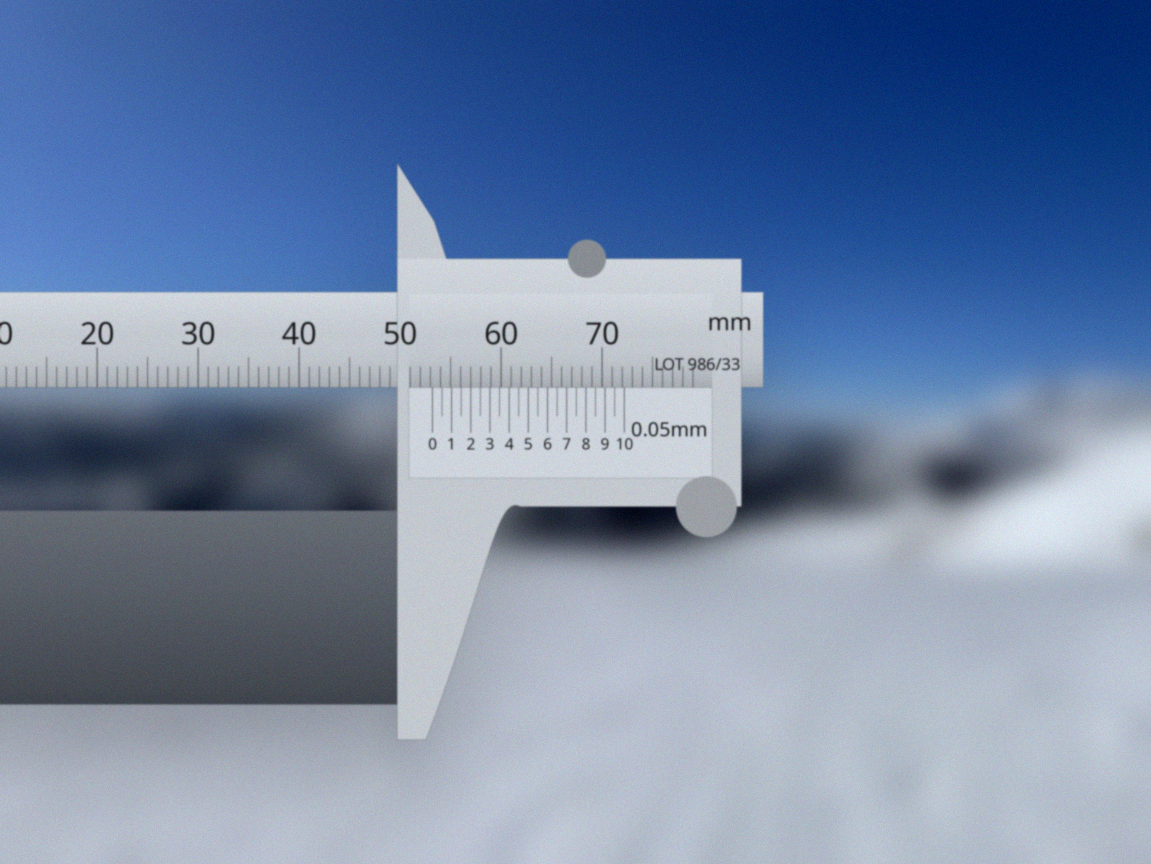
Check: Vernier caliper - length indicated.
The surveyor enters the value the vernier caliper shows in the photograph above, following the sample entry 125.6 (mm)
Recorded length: 53.2 (mm)
